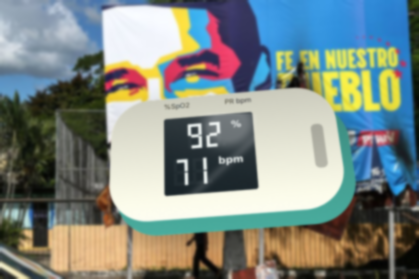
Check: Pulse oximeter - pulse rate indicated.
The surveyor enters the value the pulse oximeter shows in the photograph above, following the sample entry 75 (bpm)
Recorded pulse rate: 71 (bpm)
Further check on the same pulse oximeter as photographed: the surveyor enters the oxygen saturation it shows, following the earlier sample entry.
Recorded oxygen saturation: 92 (%)
